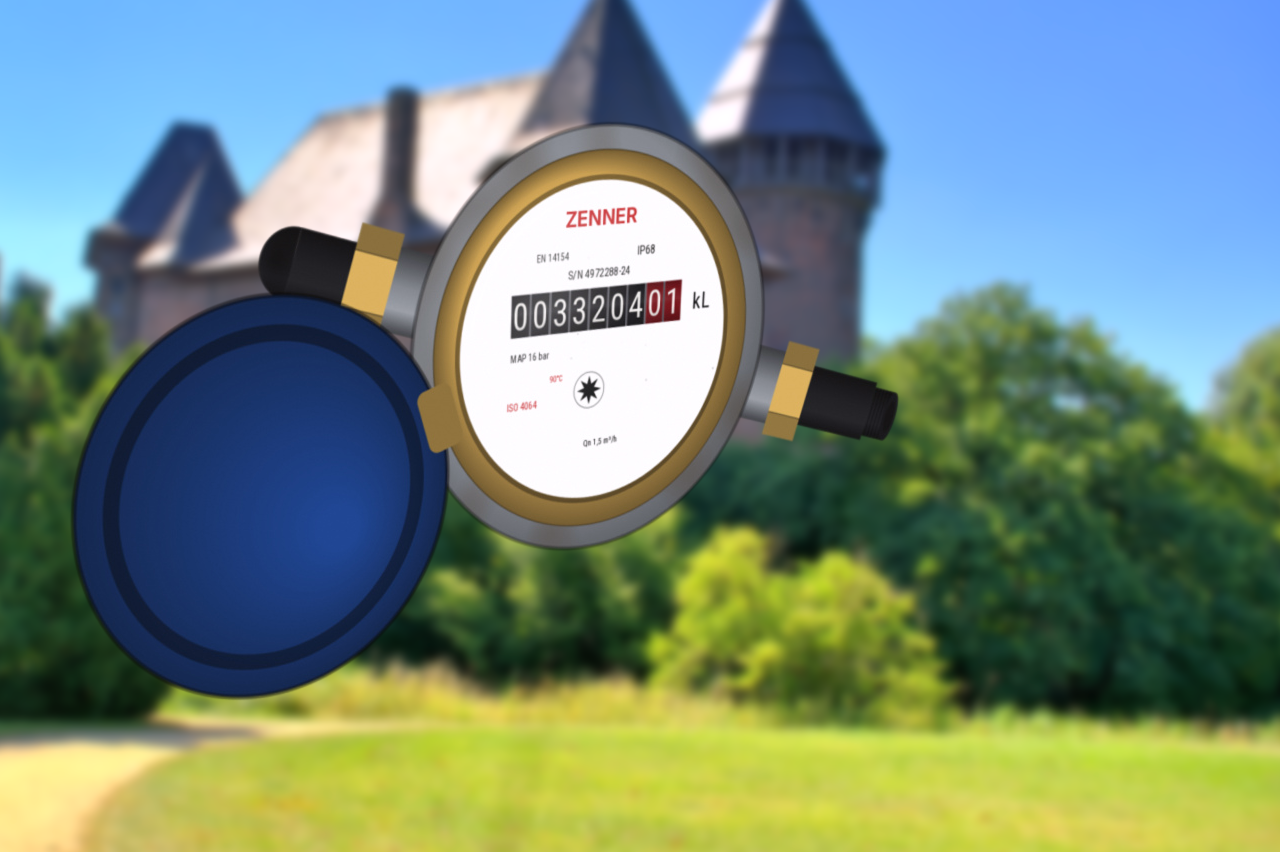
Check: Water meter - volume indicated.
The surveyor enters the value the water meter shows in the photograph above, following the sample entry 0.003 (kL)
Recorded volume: 33204.01 (kL)
